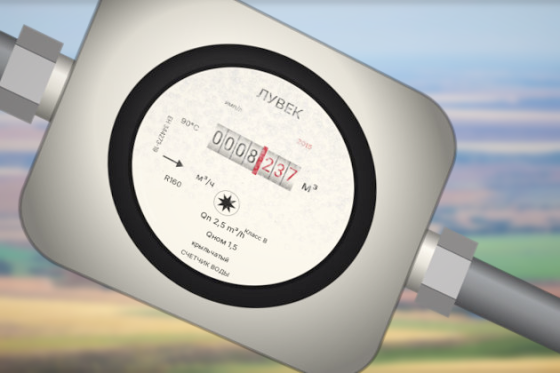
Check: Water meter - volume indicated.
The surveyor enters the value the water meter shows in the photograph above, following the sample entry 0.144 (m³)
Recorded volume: 8.237 (m³)
